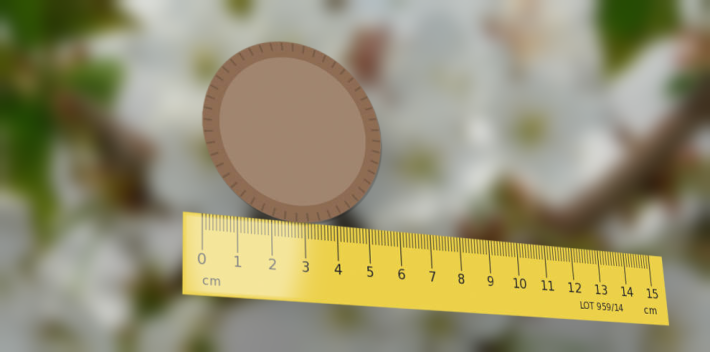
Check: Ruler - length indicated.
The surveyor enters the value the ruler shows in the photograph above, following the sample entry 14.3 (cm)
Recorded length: 5.5 (cm)
